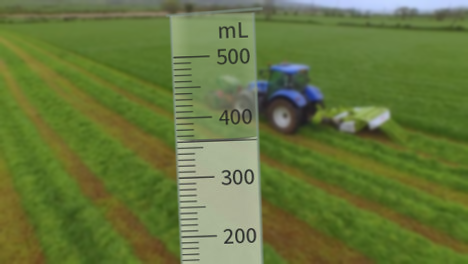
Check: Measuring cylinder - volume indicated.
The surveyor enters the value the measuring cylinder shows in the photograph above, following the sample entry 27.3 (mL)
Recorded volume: 360 (mL)
